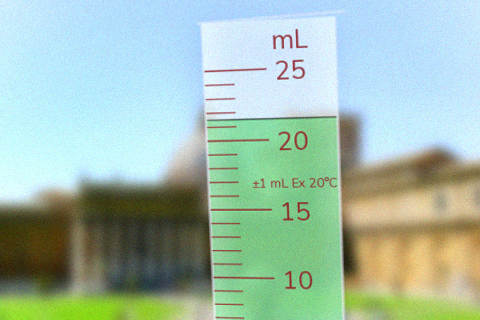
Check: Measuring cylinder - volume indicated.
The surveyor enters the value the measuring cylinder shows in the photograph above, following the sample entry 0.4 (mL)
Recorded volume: 21.5 (mL)
